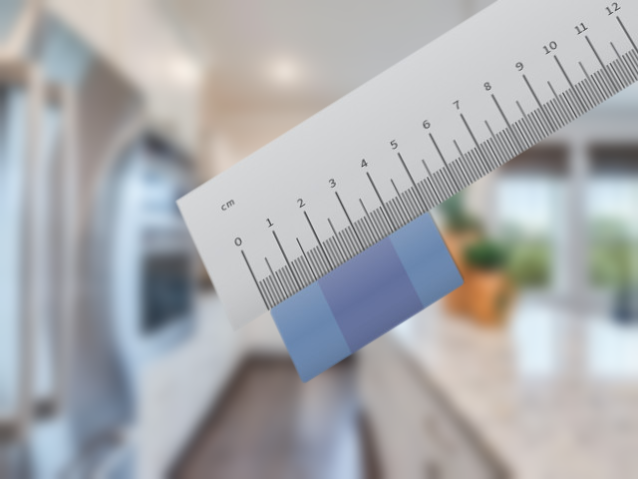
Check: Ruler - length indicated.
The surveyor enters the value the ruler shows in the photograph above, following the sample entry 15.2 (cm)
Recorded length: 5 (cm)
